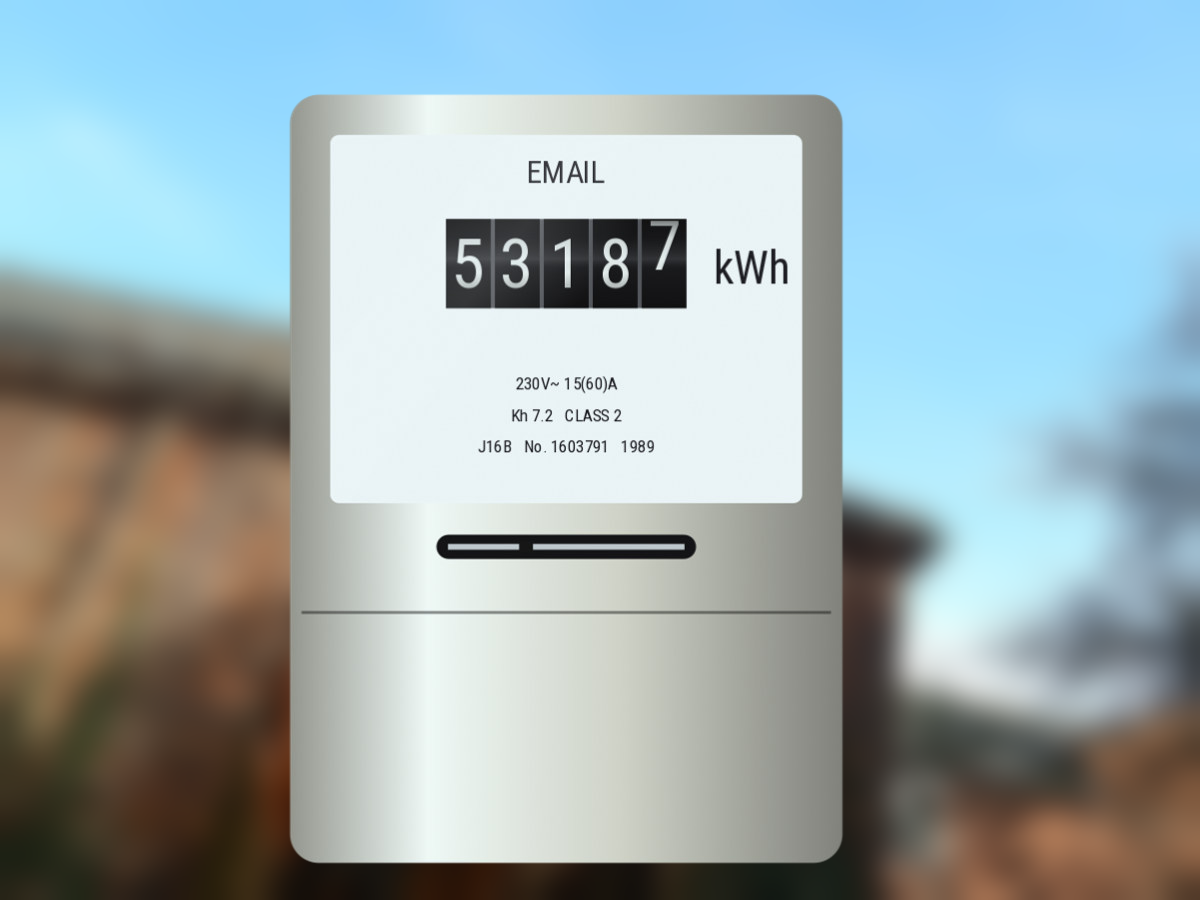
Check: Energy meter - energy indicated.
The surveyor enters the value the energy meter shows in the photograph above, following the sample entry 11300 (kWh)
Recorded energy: 53187 (kWh)
